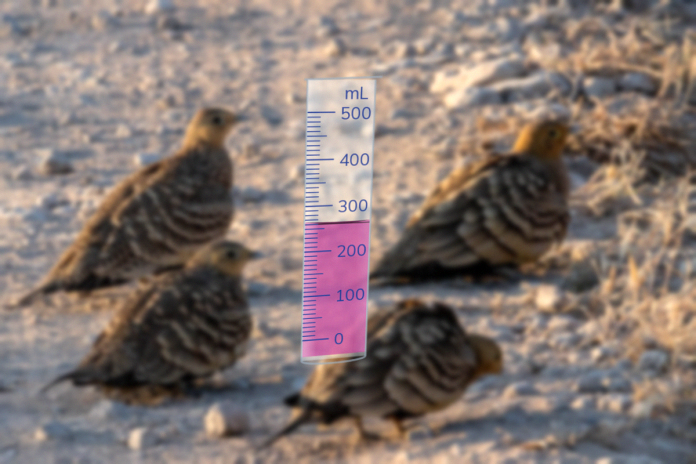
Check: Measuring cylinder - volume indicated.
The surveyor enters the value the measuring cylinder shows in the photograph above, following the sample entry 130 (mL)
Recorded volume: 260 (mL)
